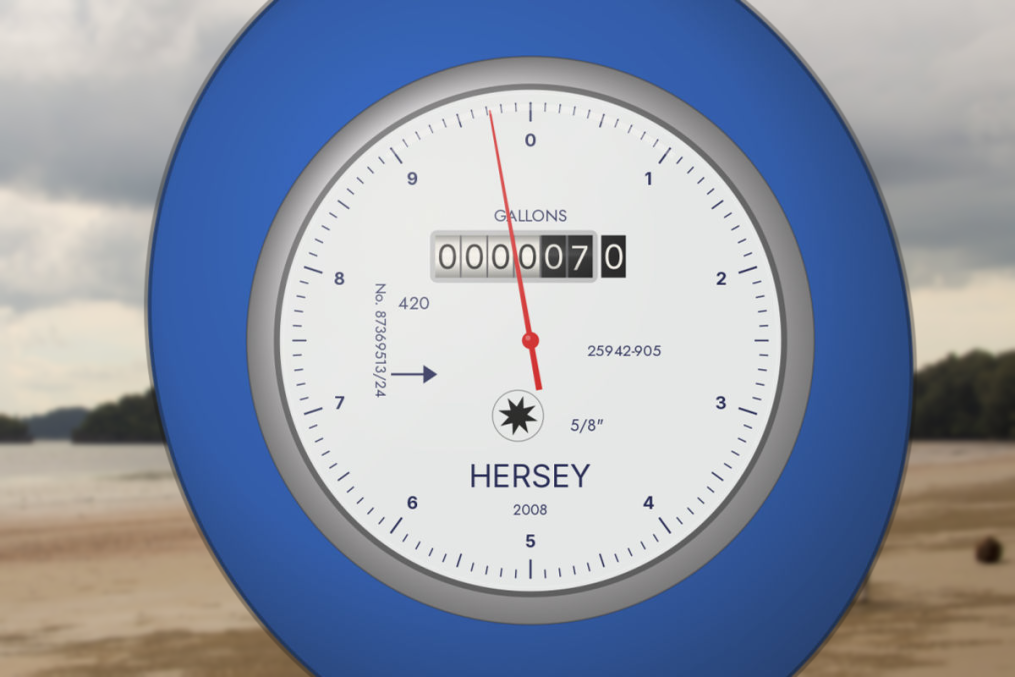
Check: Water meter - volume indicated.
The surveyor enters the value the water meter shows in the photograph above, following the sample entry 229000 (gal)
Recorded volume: 69.7 (gal)
